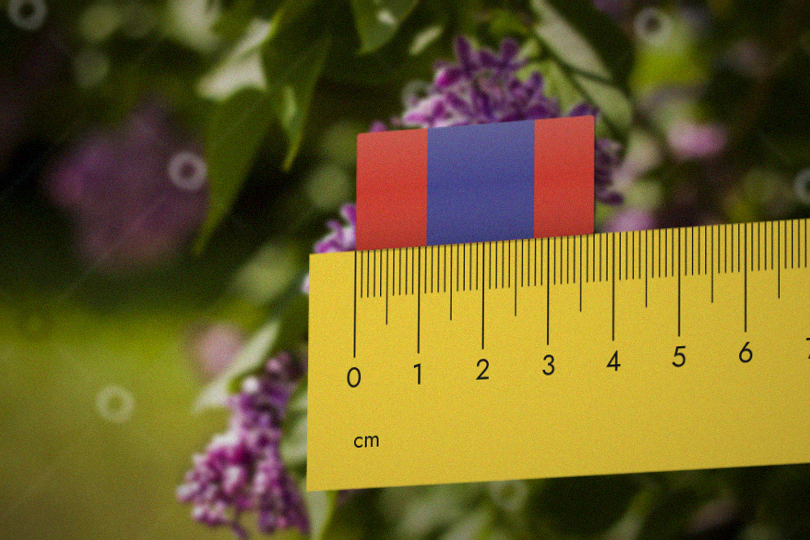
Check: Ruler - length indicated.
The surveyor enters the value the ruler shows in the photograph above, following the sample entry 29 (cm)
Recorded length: 3.7 (cm)
